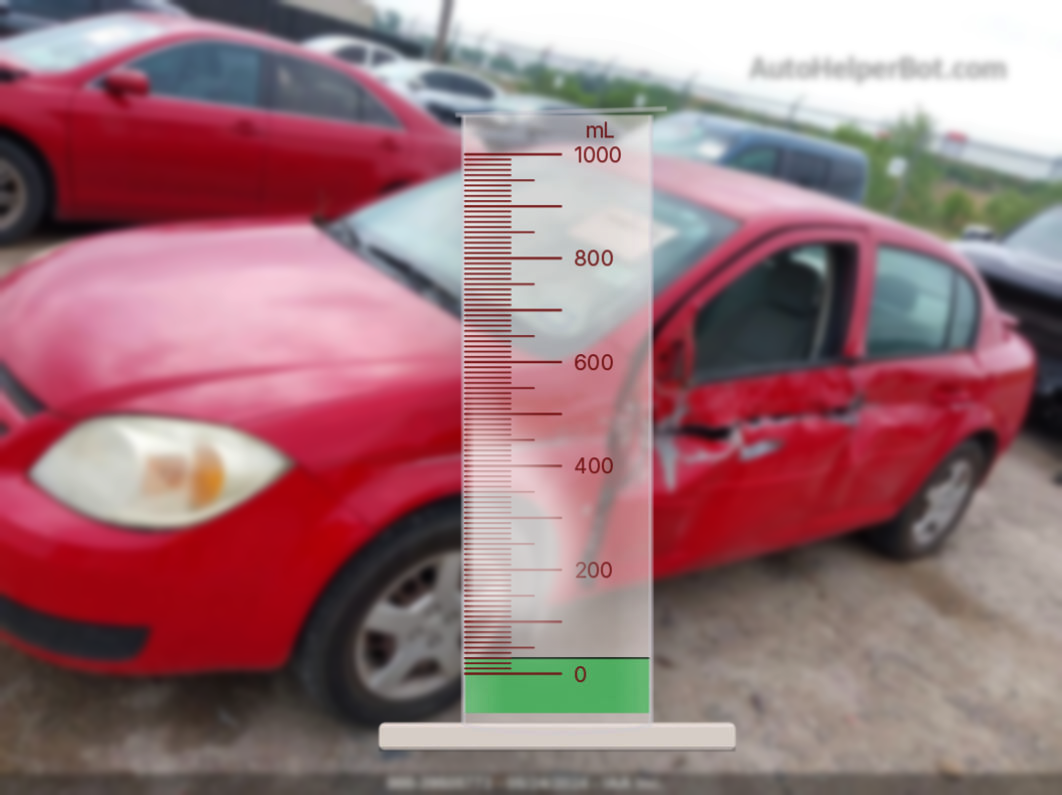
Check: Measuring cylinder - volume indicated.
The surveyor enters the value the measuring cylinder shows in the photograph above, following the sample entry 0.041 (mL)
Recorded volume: 30 (mL)
